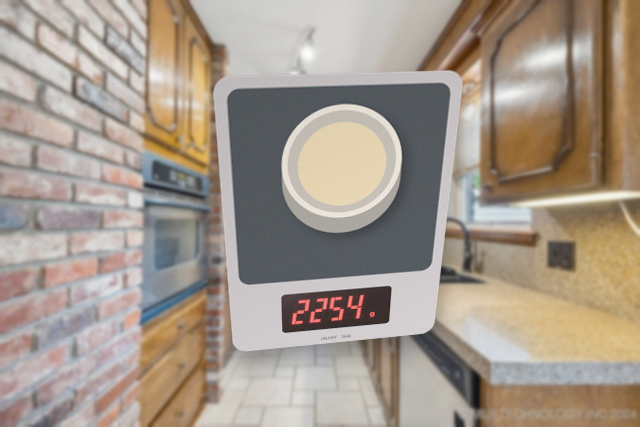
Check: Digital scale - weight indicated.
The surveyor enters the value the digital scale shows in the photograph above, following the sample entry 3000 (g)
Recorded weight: 2254 (g)
